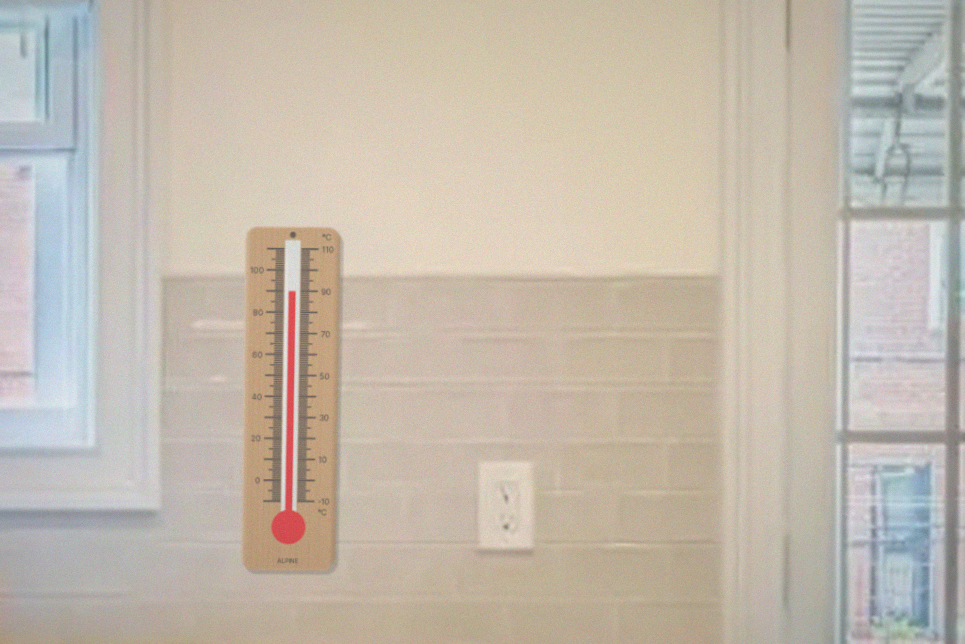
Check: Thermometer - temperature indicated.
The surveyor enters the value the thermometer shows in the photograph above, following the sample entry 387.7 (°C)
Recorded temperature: 90 (°C)
